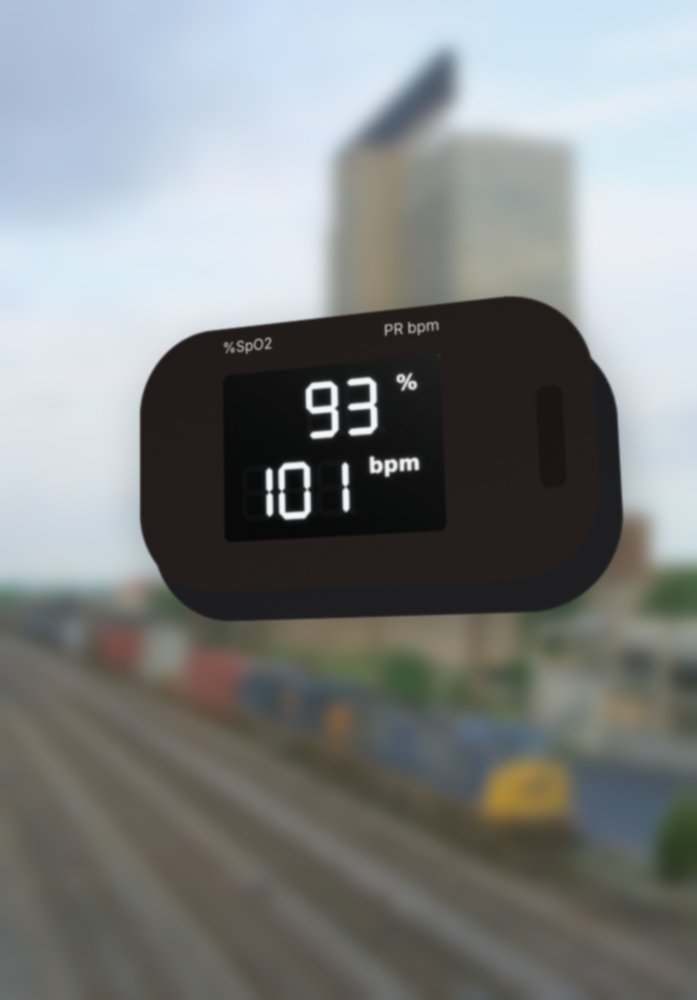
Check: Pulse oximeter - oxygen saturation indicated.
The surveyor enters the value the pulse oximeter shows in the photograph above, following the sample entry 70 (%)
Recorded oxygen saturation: 93 (%)
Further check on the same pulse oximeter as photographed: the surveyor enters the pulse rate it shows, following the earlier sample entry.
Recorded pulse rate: 101 (bpm)
